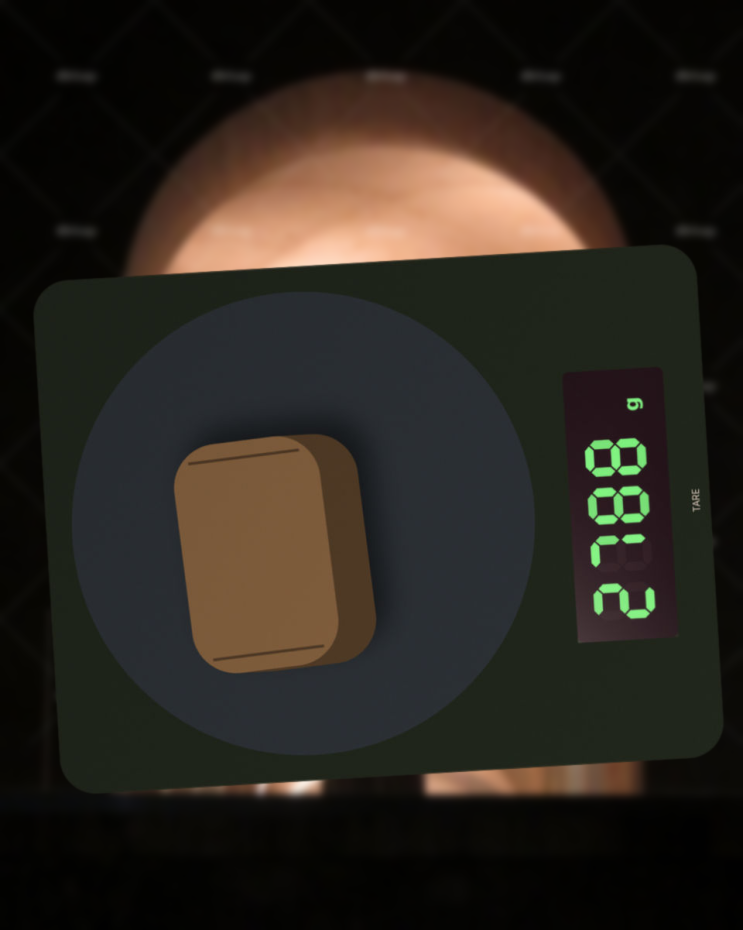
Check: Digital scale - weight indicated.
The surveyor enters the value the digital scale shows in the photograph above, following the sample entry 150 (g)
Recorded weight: 2788 (g)
